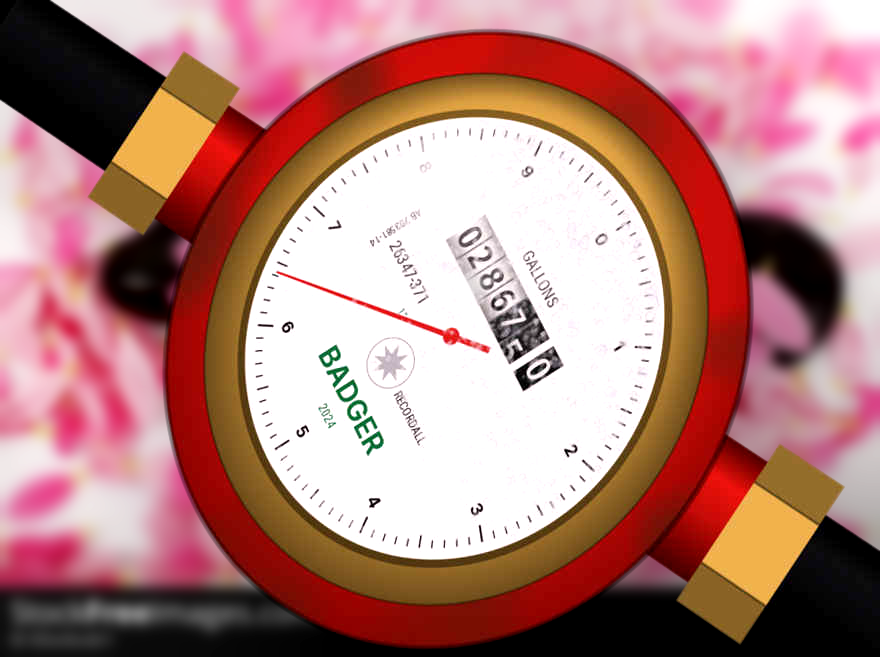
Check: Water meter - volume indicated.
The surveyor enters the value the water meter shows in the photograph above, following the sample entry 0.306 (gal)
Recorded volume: 286746.4 (gal)
